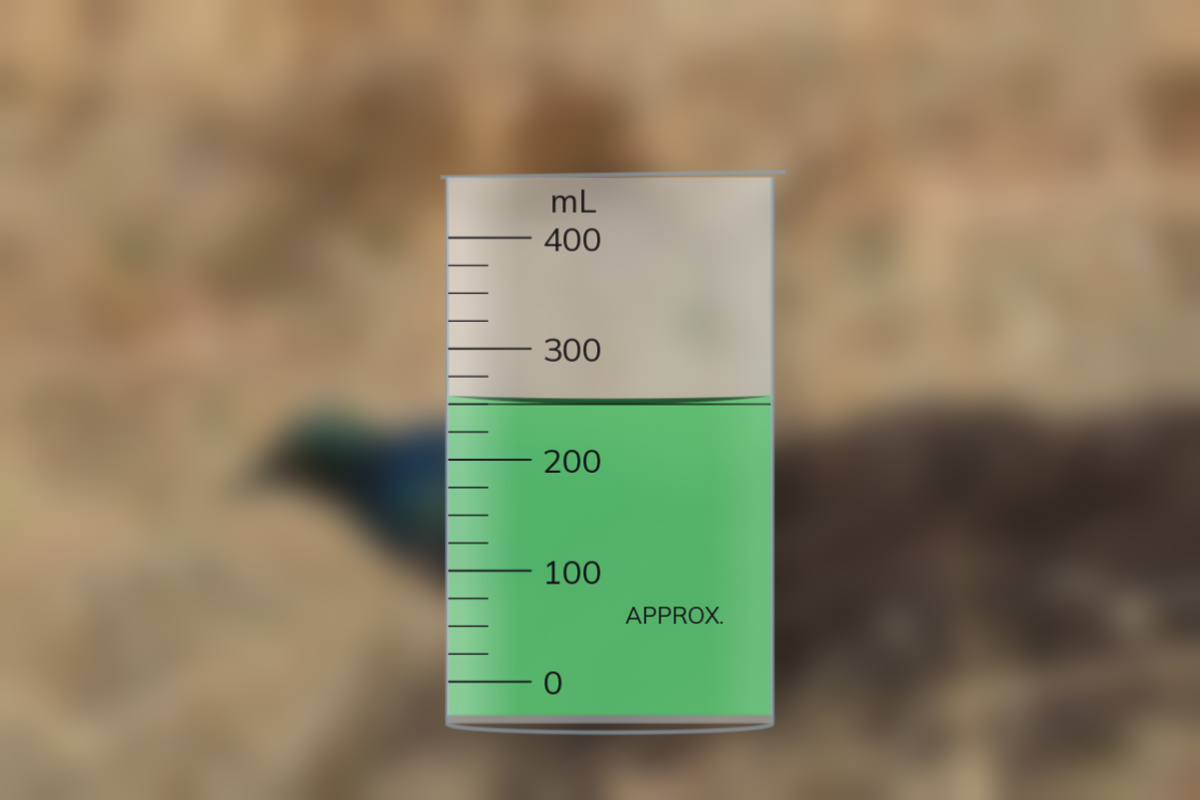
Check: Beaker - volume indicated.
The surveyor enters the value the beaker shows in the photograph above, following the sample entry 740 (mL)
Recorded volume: 250 (mL)
